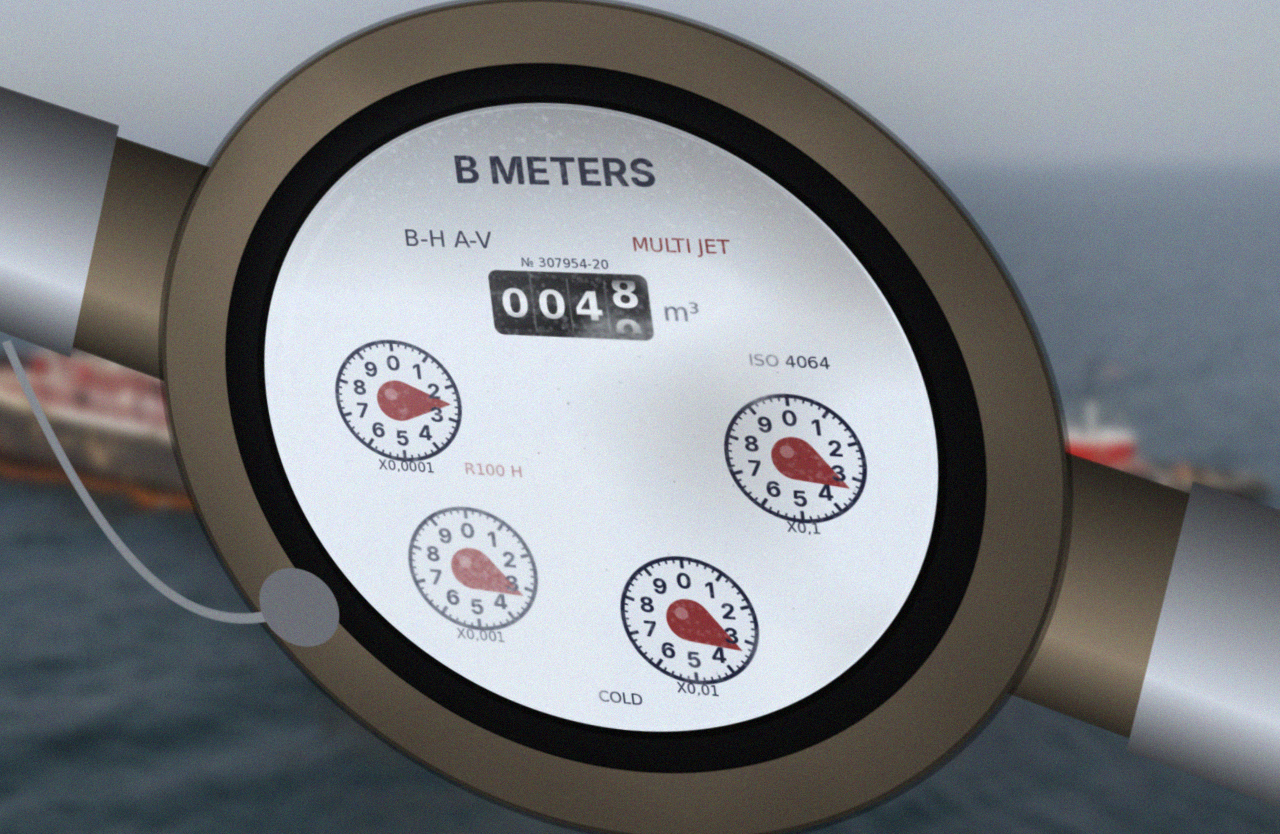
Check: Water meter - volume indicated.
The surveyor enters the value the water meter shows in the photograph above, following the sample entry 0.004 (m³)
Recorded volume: 48.3332 (m³)
